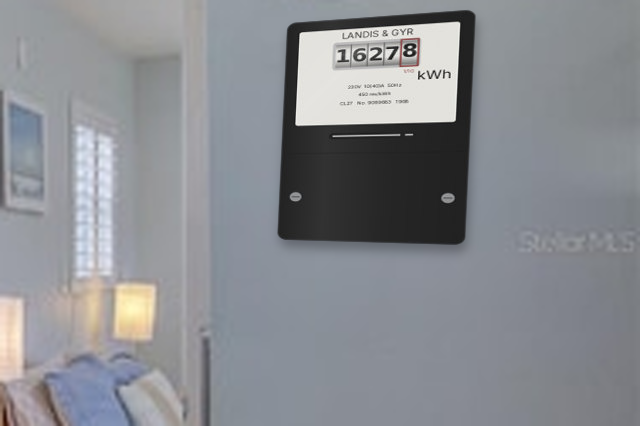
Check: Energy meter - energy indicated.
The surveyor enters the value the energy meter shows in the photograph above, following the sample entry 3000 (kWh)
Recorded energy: 1627.8 (kWh)
